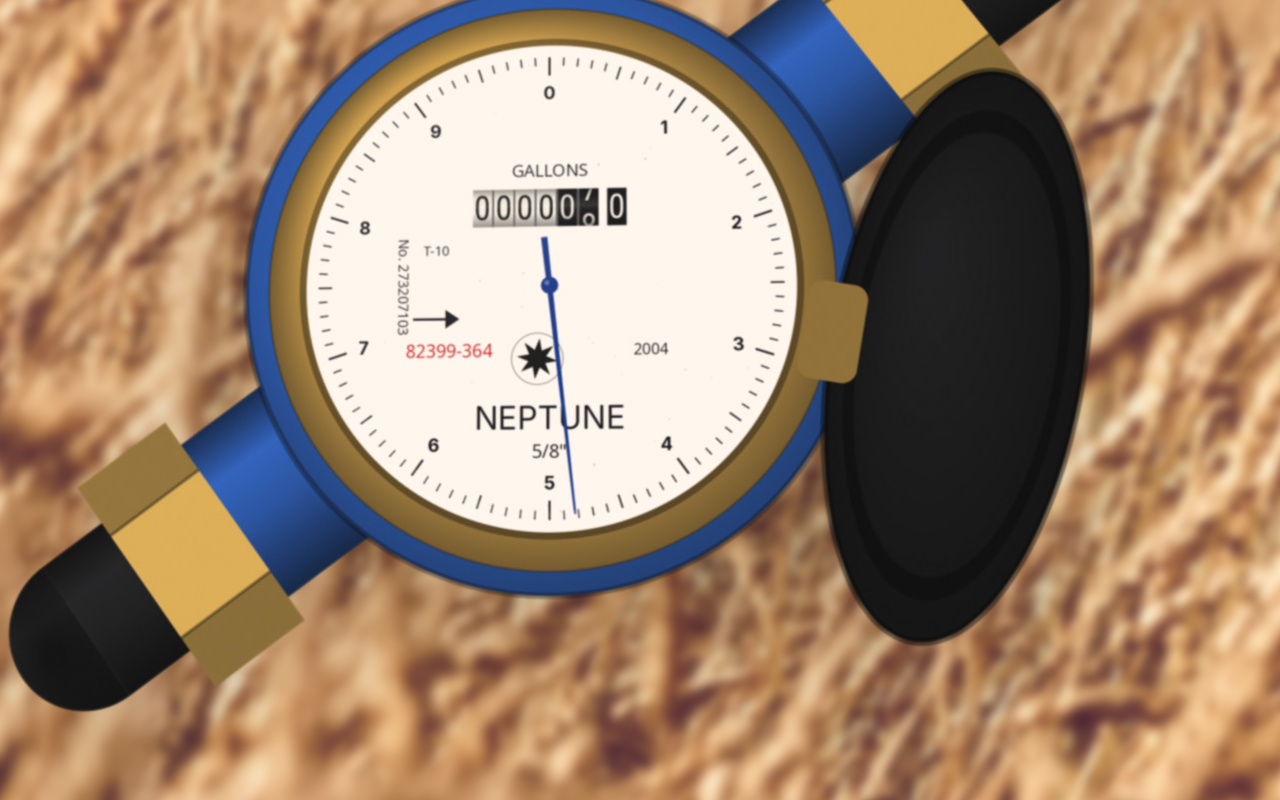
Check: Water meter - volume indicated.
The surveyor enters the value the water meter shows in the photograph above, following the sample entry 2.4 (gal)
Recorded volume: 74.8 (gal)
